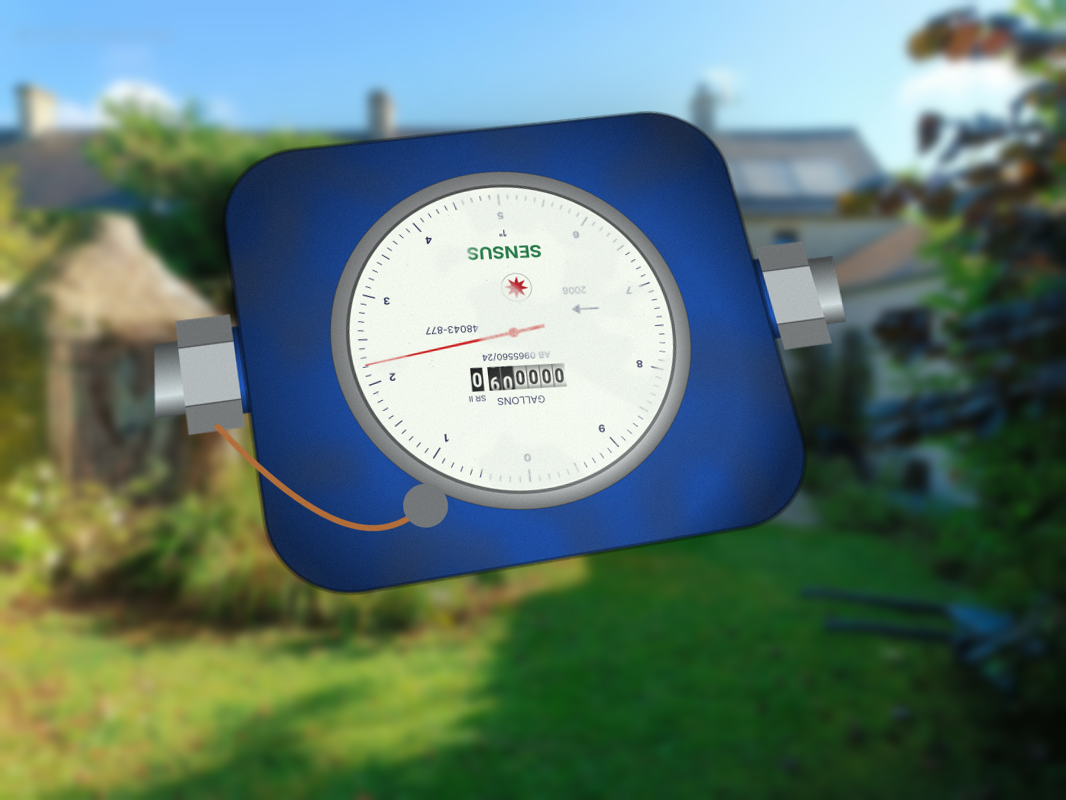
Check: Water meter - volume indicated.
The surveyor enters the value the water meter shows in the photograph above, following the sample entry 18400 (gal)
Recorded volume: 92.2 (gal)
